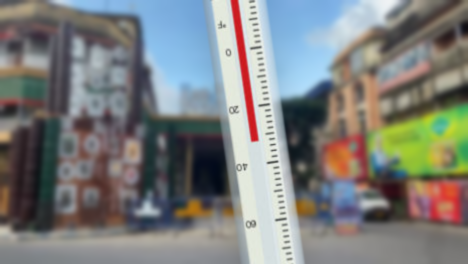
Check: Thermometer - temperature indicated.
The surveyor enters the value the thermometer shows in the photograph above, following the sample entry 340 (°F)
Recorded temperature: 32 (°F)
